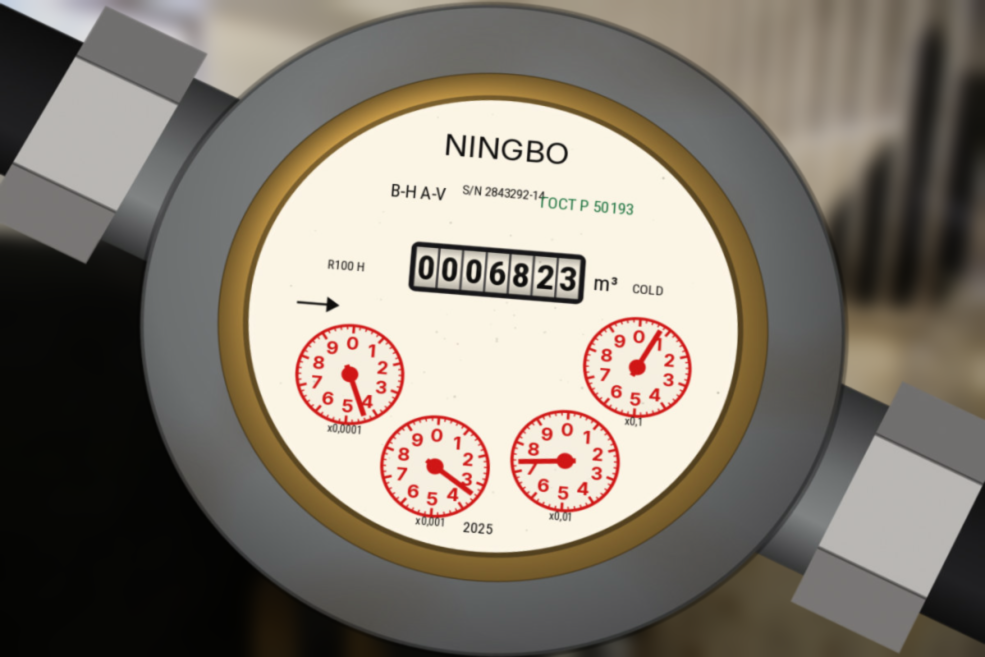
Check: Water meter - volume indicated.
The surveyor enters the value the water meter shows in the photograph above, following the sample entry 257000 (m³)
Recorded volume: 6823.0734 (m³)
